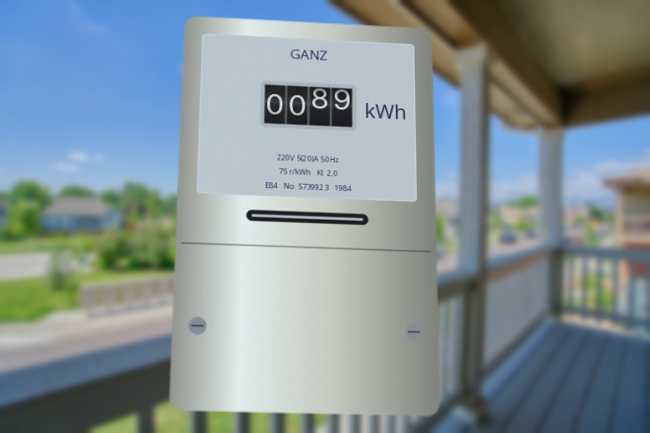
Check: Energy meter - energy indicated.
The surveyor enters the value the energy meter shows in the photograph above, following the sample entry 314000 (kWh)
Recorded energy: 89 (kWh)
